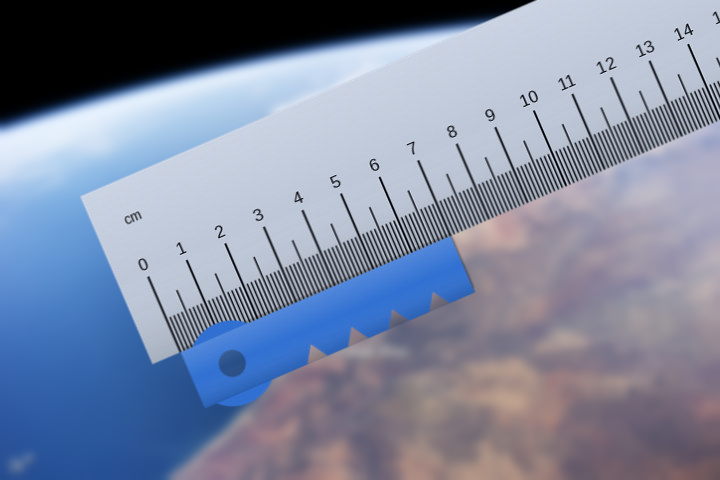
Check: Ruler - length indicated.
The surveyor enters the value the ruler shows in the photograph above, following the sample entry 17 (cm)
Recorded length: 7 (cm)
